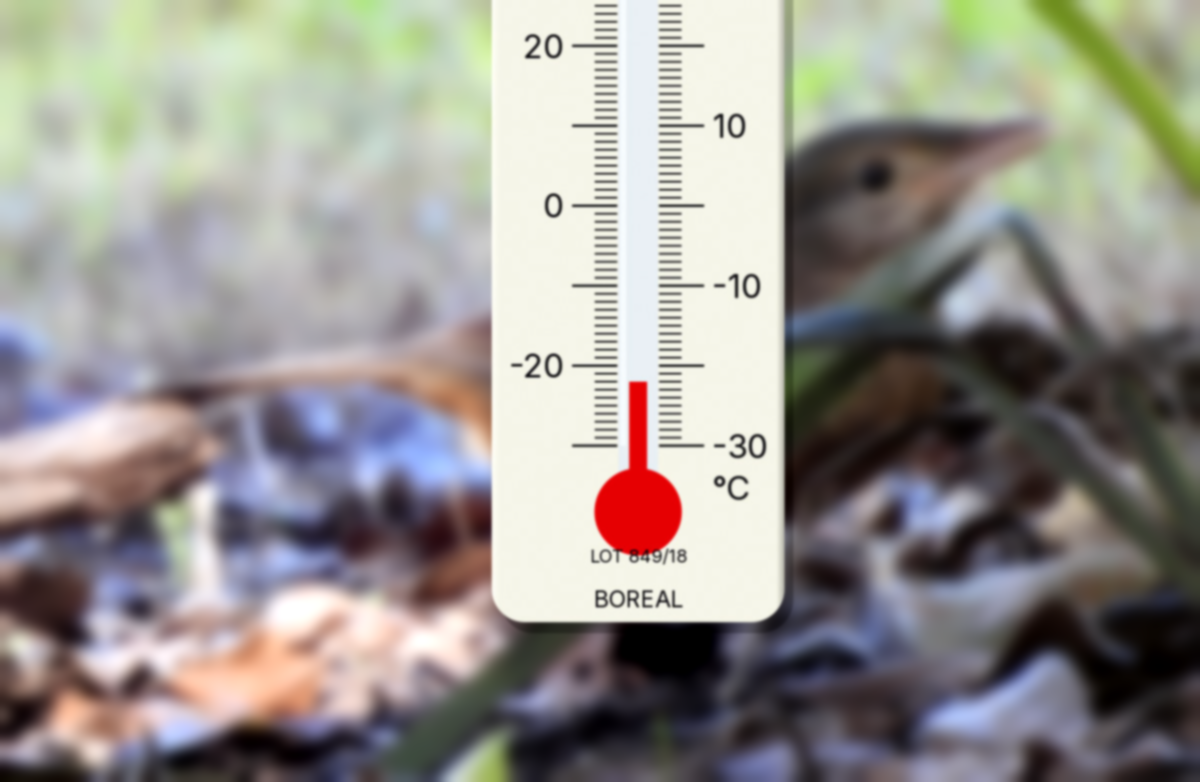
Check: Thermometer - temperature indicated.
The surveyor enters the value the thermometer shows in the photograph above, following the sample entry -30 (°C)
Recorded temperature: -22 (°C)
